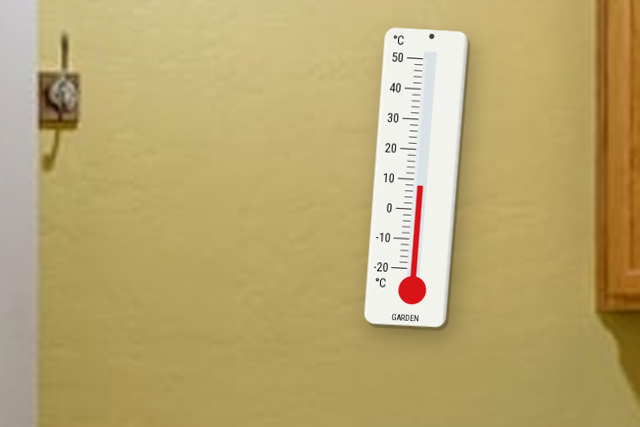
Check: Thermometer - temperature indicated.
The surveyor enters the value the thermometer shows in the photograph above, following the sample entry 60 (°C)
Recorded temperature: 8 (°C)
